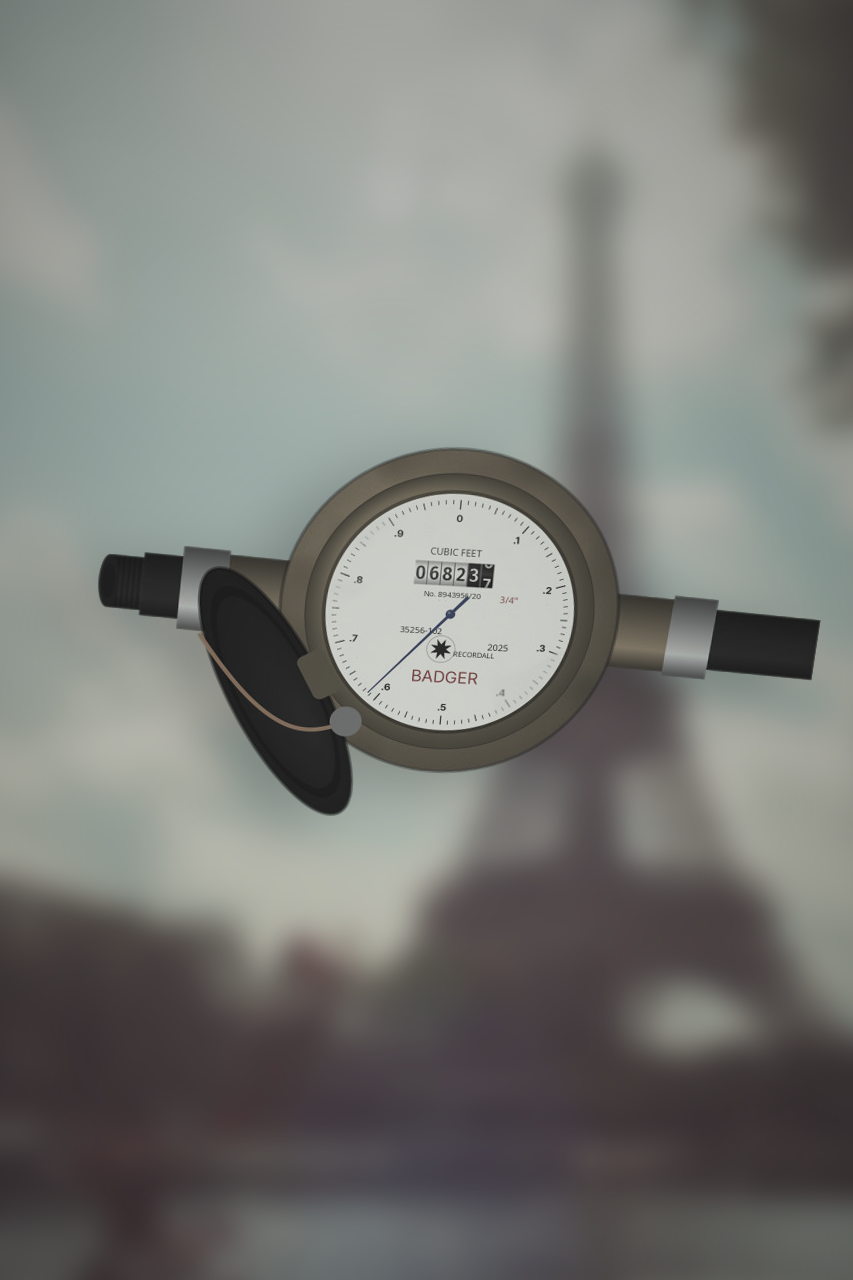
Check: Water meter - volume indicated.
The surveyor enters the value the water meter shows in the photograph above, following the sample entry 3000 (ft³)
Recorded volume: 68236.61 (ft³)
